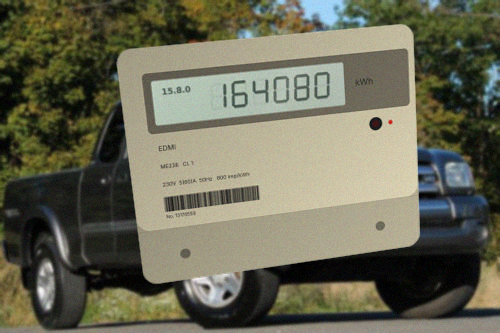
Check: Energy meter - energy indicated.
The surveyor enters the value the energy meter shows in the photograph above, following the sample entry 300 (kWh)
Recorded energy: 164080 (kWh)
